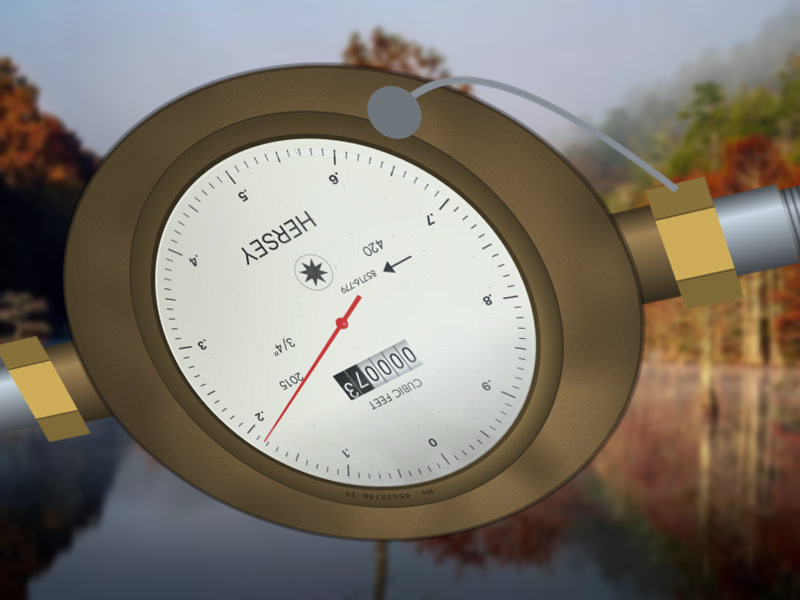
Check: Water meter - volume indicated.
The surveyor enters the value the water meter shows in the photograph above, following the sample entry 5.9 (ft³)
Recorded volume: 73.18 (ft³)
